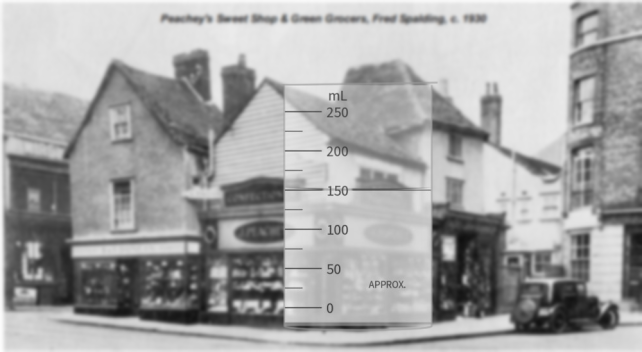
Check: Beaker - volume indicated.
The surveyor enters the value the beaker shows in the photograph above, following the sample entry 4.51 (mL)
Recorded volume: 150 (mL)
